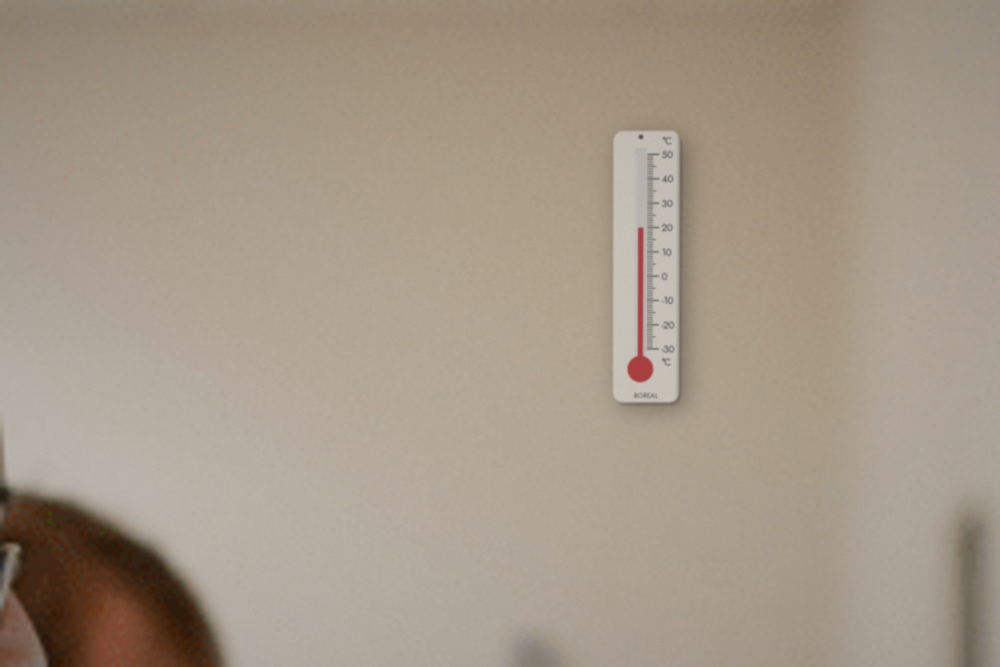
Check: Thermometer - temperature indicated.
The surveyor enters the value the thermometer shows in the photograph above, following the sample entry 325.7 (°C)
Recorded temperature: 20 (°C)
